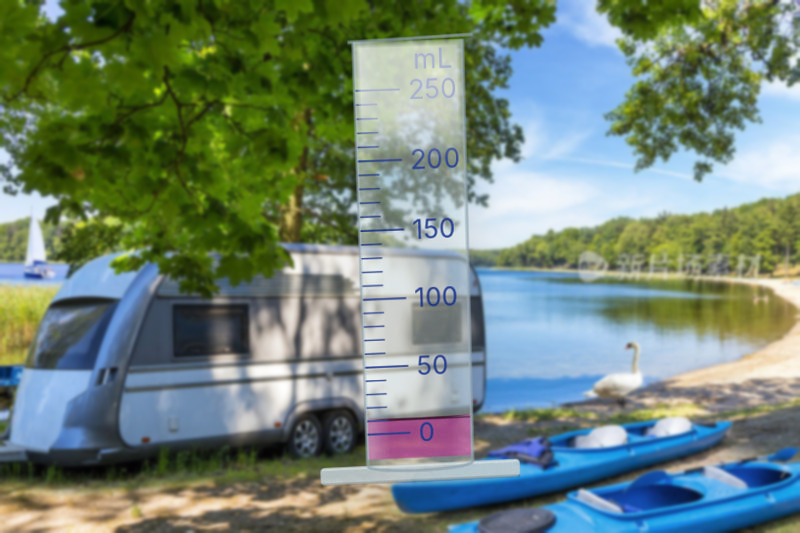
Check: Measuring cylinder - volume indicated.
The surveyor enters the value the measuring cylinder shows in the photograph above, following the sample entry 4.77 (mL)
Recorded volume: 10 (mL)
